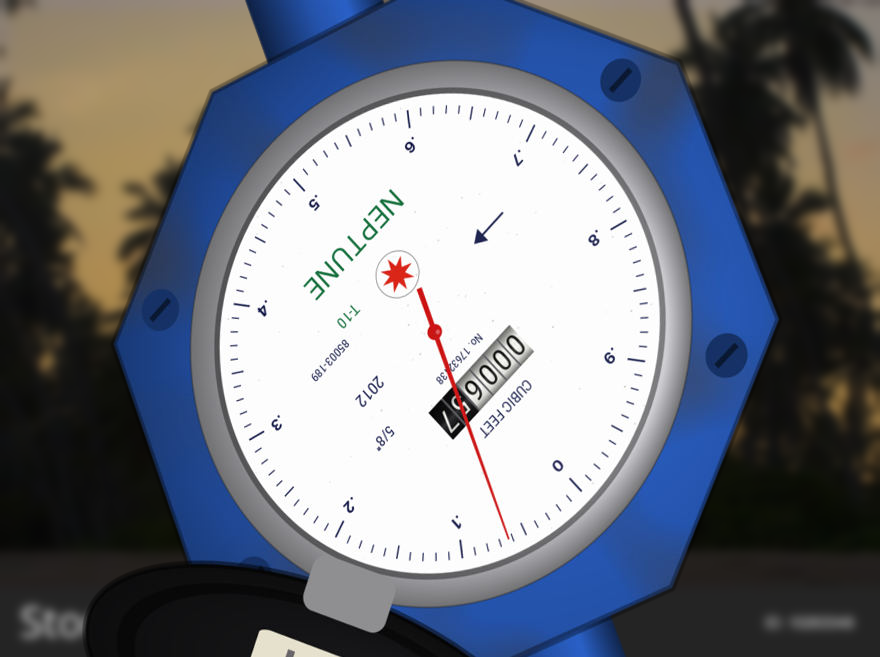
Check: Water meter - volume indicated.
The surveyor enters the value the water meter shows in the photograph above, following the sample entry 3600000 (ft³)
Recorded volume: 657.06 (ft³)
